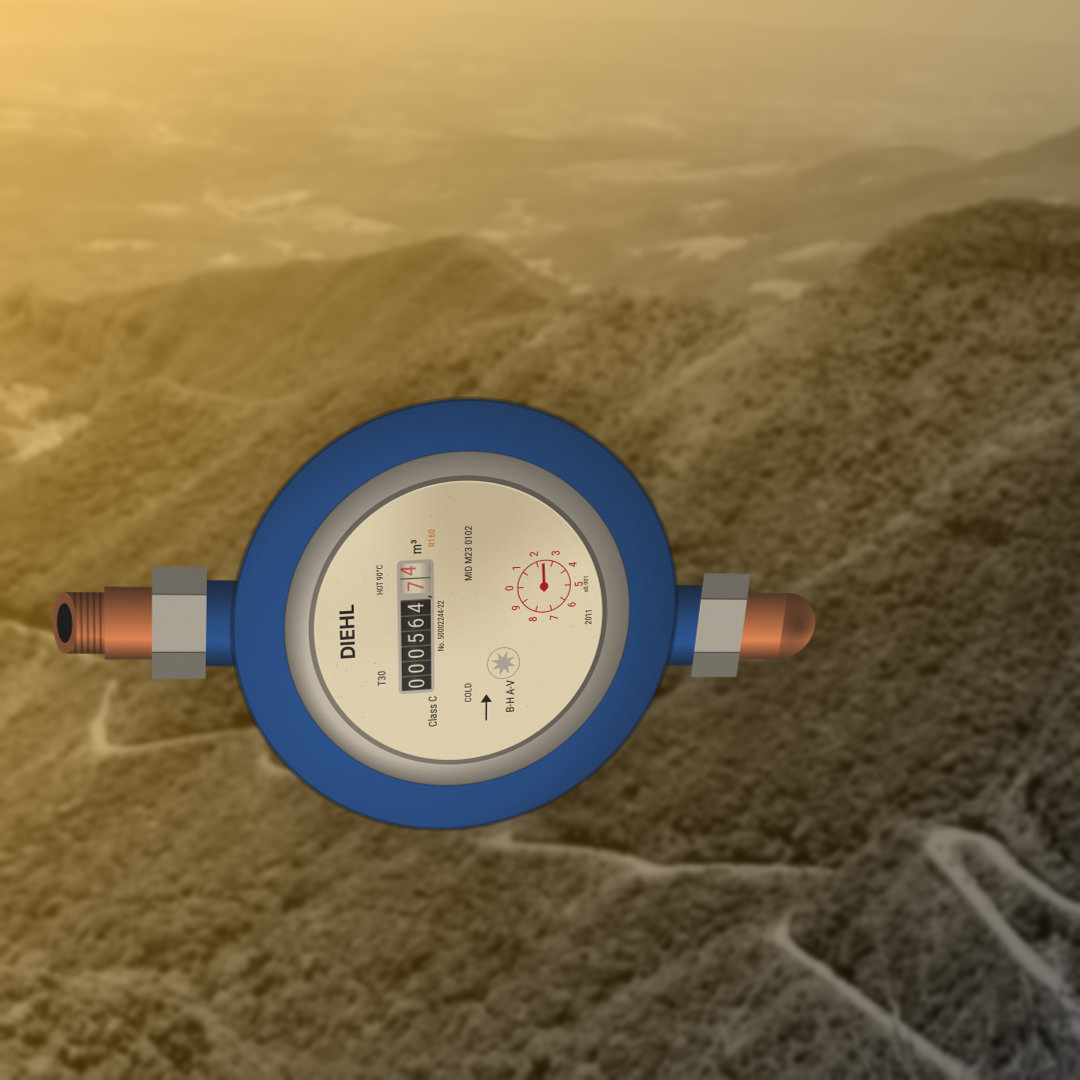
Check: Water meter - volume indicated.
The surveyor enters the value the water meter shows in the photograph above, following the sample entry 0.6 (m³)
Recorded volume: 564.742 (m³)
